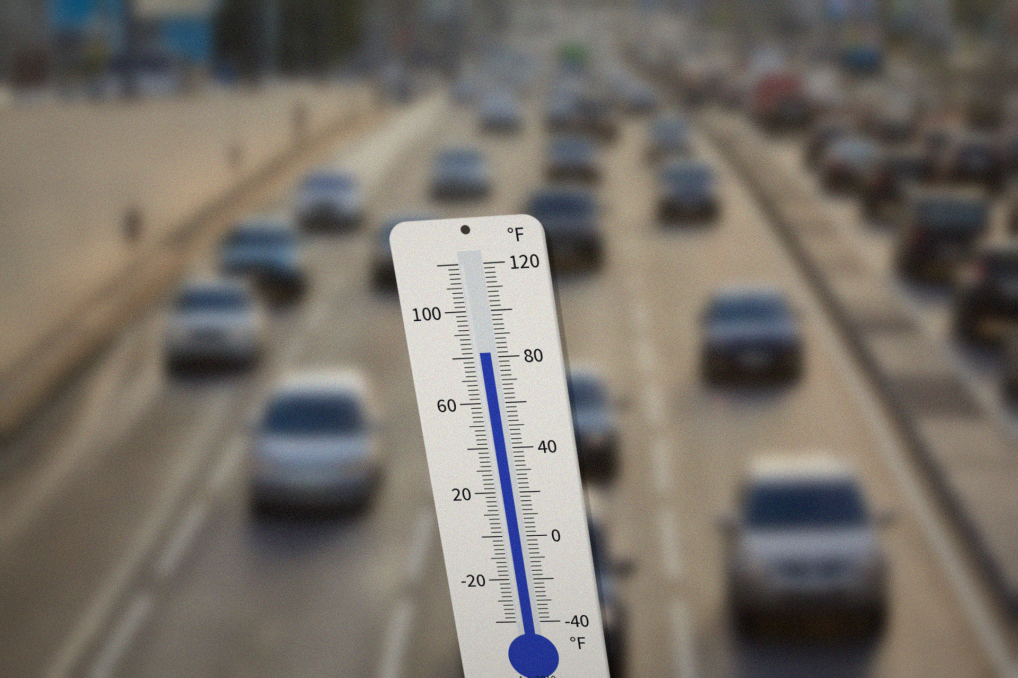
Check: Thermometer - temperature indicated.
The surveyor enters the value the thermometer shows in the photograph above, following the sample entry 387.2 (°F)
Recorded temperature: 82 (°F)
